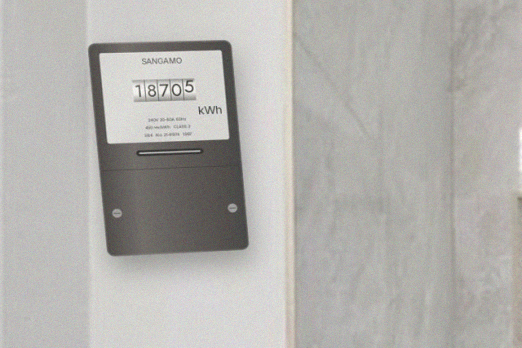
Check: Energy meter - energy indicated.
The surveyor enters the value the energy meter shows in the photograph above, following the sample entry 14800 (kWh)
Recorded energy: 18705 (kWh)
